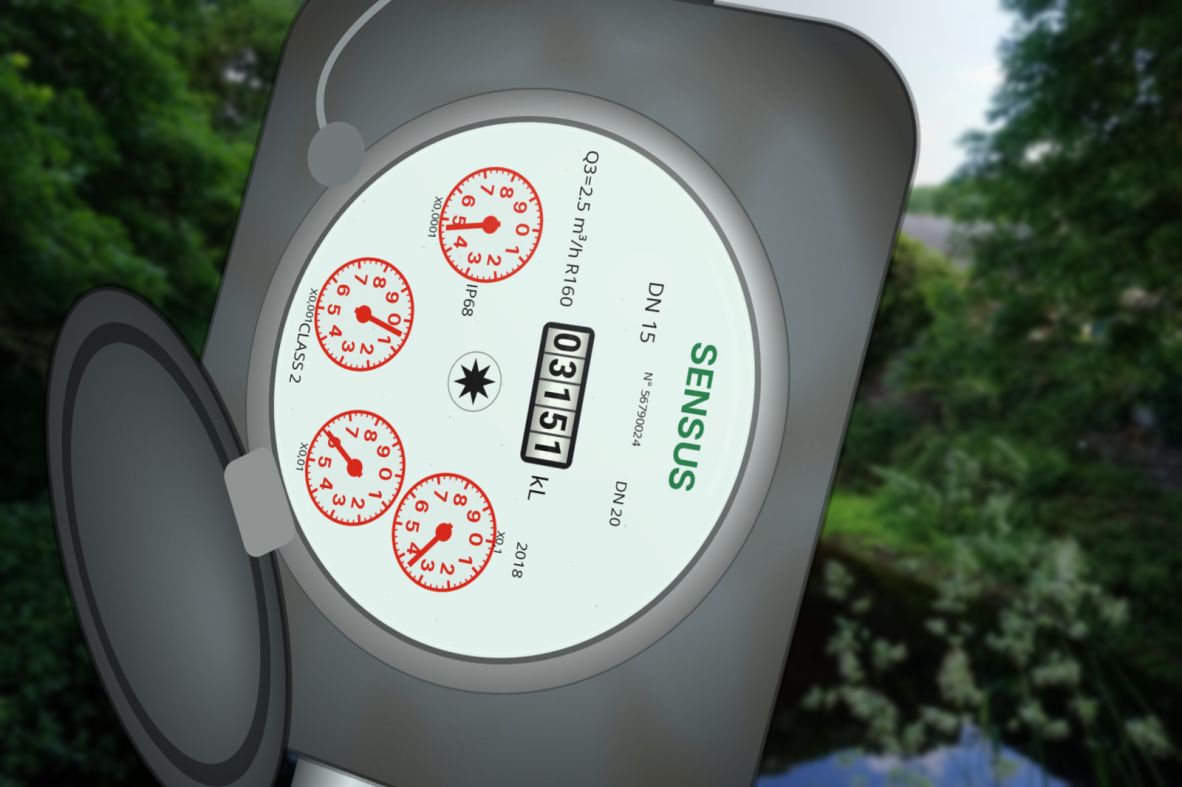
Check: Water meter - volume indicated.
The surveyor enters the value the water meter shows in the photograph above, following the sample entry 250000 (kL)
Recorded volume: 3151.3604 (kL)
